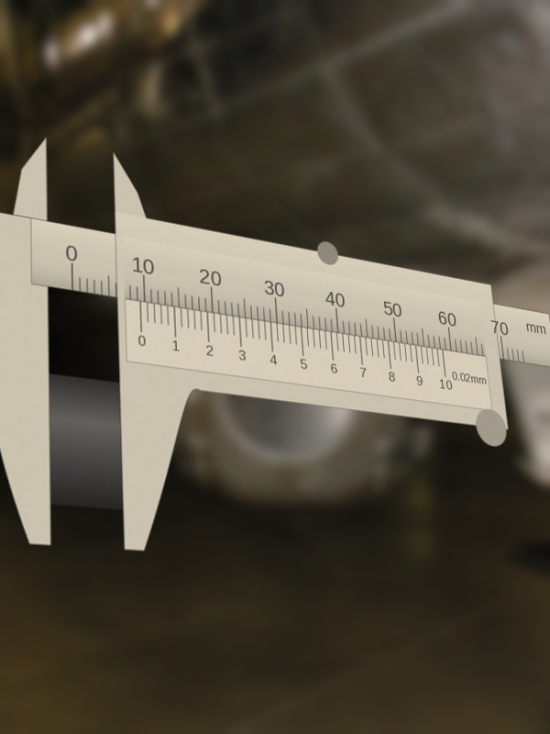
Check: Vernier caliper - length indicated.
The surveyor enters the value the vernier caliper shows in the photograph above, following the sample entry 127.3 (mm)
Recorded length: 9.4 (mm)
